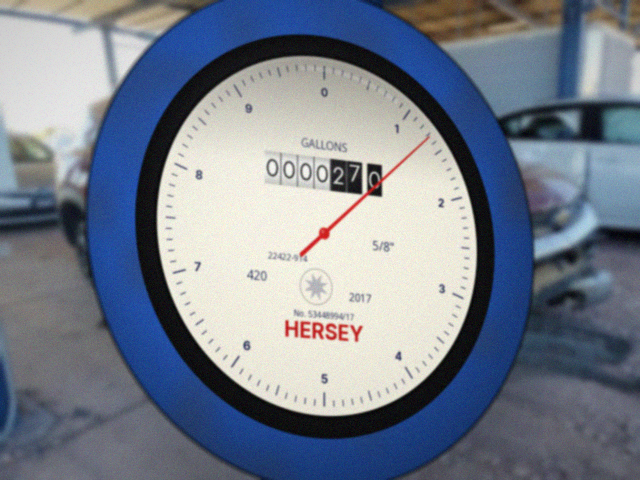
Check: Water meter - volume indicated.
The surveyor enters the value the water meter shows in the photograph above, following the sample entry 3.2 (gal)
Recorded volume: 271.3 (gal)
